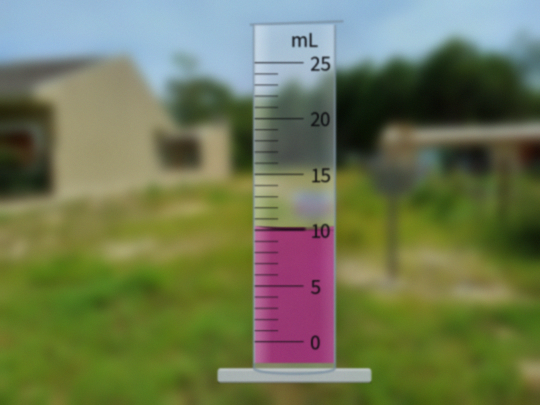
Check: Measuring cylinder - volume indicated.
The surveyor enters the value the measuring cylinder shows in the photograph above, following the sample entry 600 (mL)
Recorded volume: 10 (mL)
